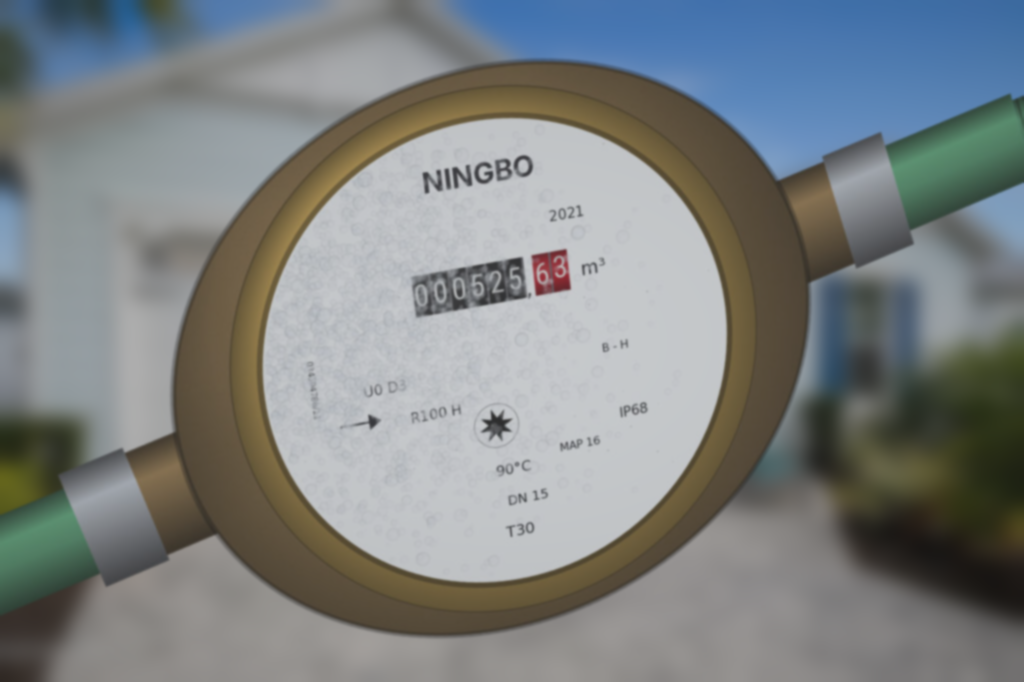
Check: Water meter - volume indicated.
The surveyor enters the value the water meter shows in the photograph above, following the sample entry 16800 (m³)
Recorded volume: 525.63 (m³)
